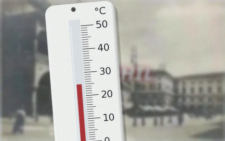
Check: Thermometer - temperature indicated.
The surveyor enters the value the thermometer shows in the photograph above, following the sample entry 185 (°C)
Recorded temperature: 25 (°C)
